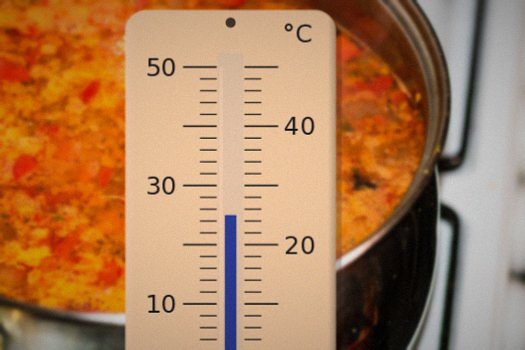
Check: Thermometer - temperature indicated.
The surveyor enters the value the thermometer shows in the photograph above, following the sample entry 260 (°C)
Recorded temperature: 25 (°C)
